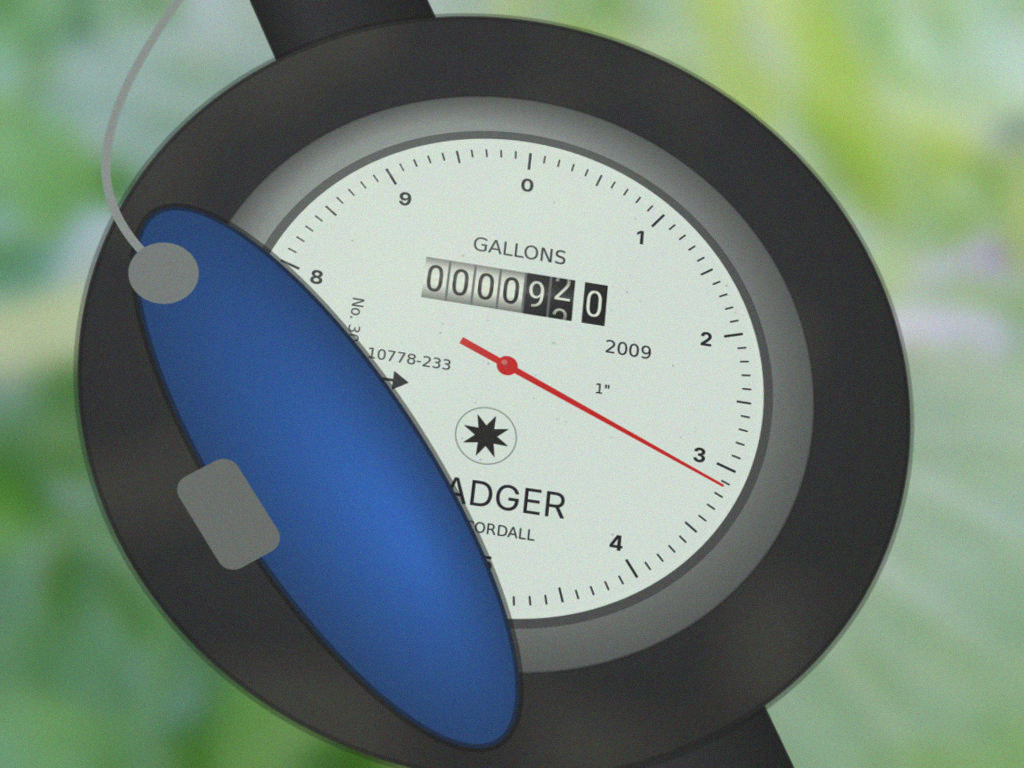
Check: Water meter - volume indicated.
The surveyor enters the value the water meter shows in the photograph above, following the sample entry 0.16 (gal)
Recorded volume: 923.1 (gal)
